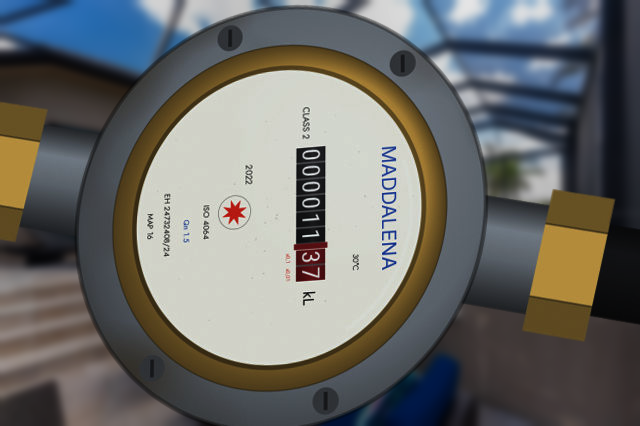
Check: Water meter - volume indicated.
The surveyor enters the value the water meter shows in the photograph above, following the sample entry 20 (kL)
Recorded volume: 11.37 (kL)
